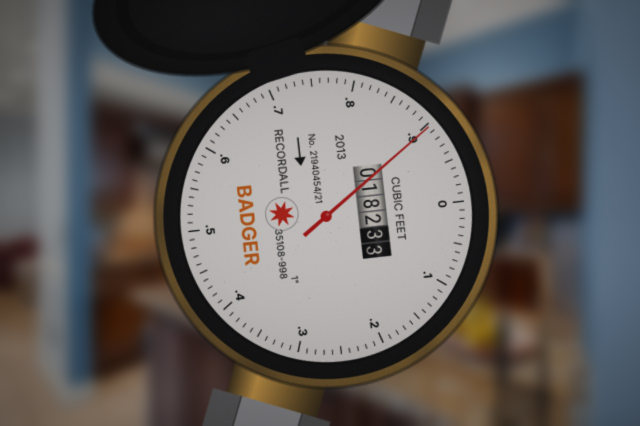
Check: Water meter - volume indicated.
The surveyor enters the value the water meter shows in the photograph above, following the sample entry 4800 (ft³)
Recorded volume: 18232.90 (ft³)
